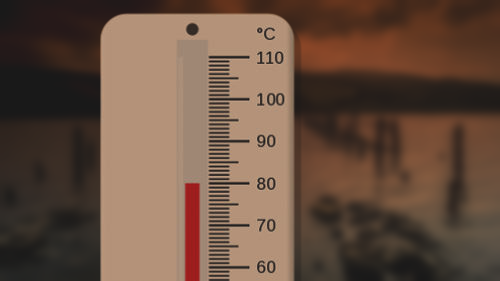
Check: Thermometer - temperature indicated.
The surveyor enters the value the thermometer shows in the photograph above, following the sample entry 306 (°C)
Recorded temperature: 80 (°C)
